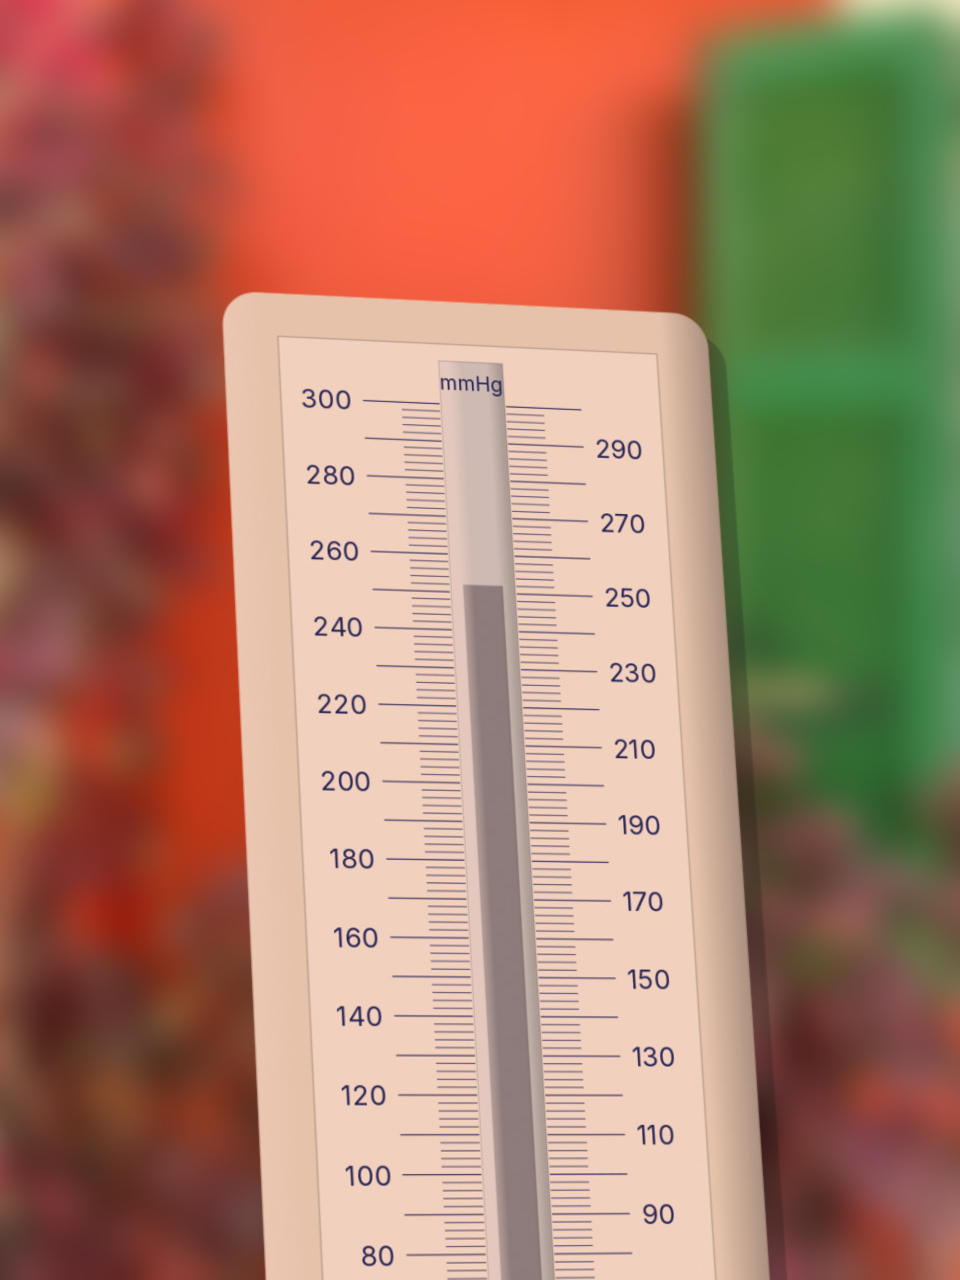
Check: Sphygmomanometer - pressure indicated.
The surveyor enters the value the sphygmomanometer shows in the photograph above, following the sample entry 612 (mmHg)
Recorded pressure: 252 (mmHg)
